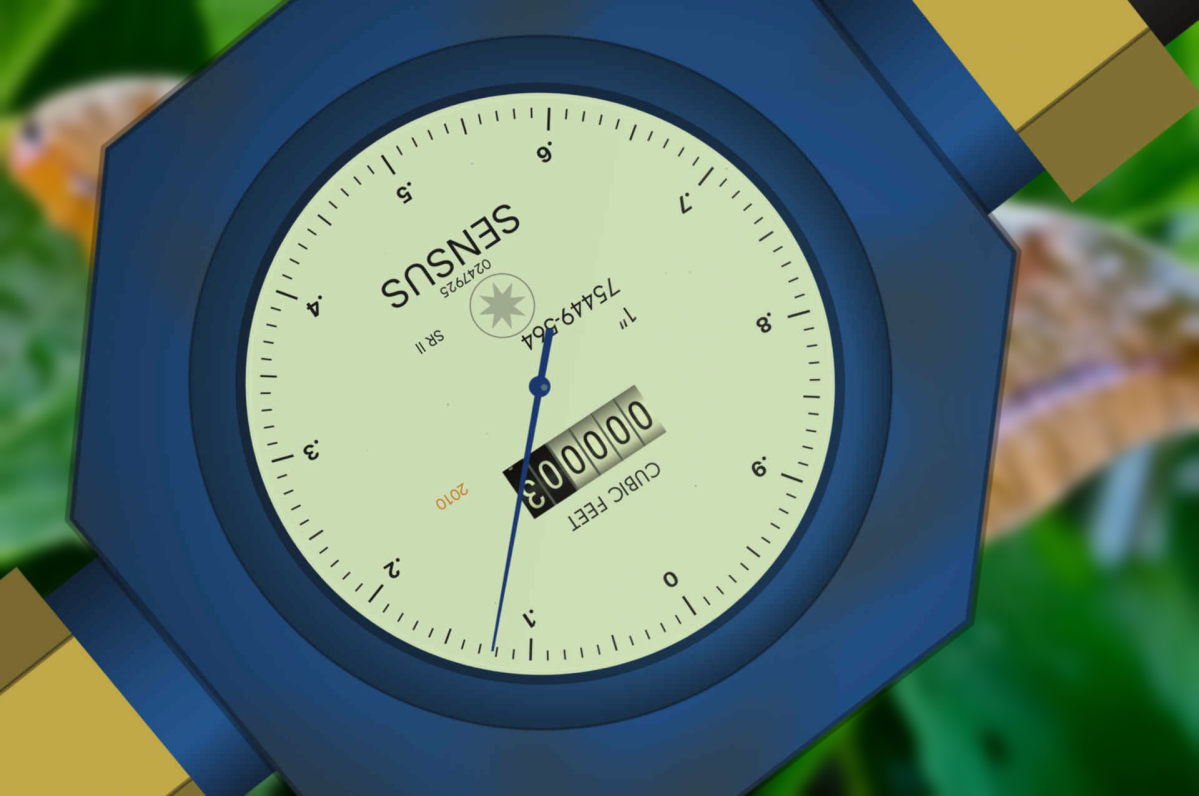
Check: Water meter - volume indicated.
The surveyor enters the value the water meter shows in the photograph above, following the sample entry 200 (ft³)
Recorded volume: 3.12 (ft³)
